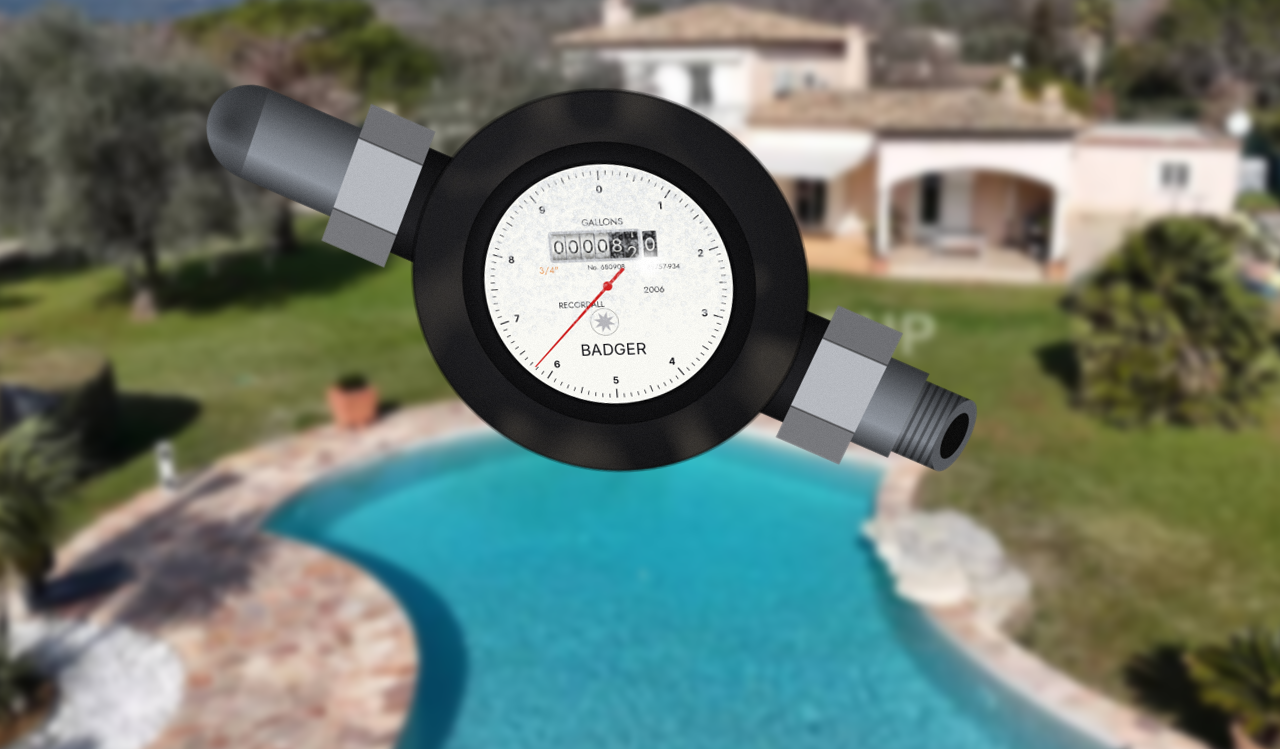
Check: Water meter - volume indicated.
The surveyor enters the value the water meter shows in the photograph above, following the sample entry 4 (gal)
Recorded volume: 816.2 (gal)
